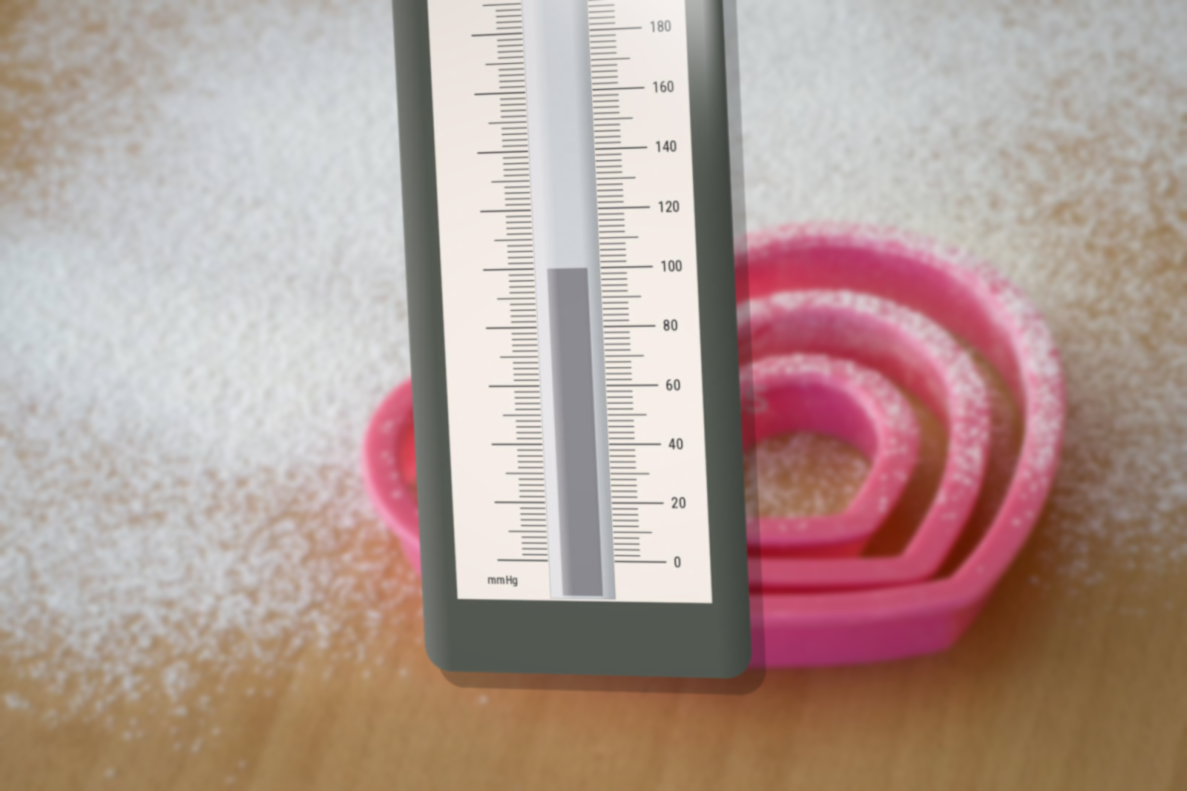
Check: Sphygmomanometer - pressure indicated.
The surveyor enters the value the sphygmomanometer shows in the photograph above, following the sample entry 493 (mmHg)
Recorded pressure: 100 (mmHg)
